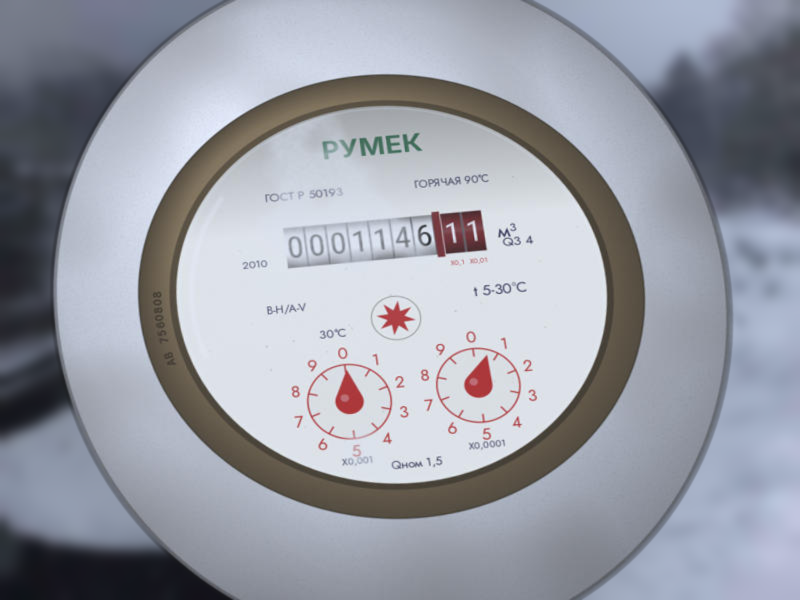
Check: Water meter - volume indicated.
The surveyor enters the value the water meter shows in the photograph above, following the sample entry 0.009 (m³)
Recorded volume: 1146.1100 (m³)
